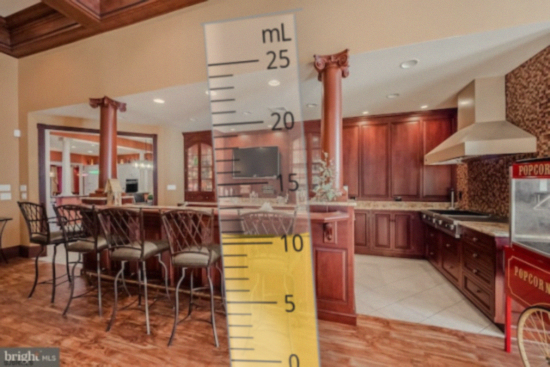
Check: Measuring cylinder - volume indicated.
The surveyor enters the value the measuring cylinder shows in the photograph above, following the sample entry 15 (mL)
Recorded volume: 10.5 (mL)
